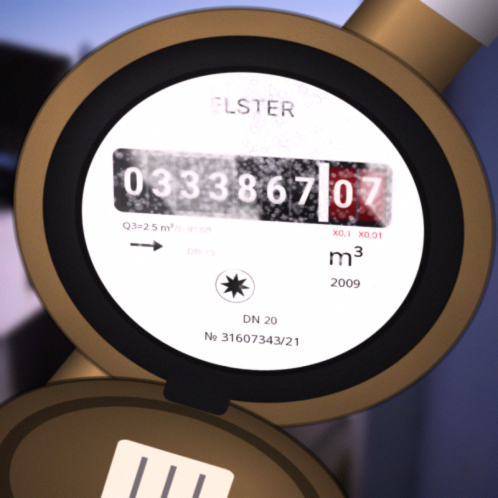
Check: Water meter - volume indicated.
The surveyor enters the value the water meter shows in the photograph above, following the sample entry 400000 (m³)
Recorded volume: 333867.07 (m³)
